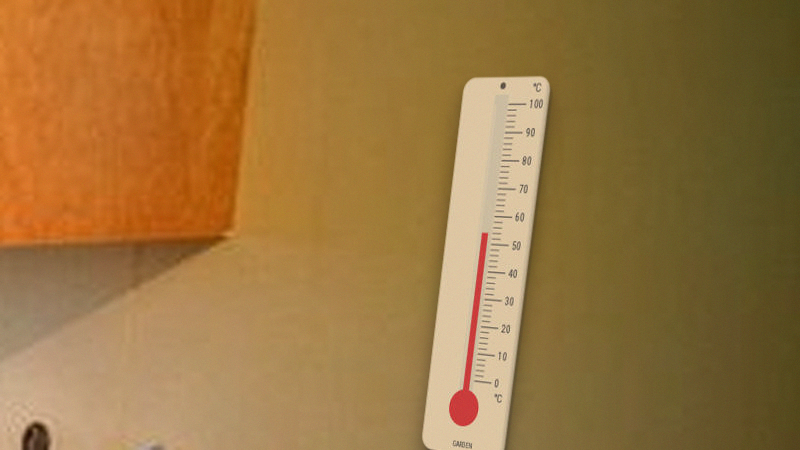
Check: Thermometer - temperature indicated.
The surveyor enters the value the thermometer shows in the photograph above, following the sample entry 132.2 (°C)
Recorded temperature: 54 (°C)
